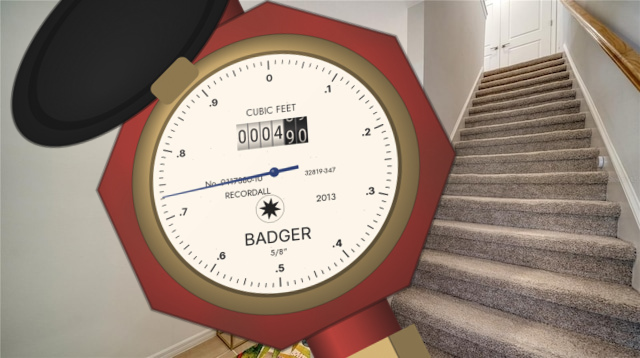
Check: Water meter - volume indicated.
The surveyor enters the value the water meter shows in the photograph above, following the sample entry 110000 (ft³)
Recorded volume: 489.73 (ft³)
